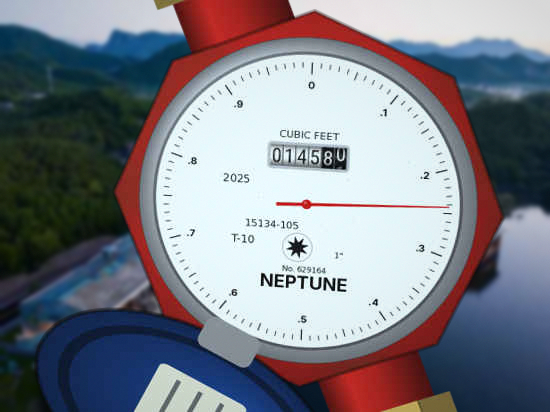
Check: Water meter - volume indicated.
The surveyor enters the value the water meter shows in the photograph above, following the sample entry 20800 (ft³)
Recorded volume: 14580.24 (ft³)
